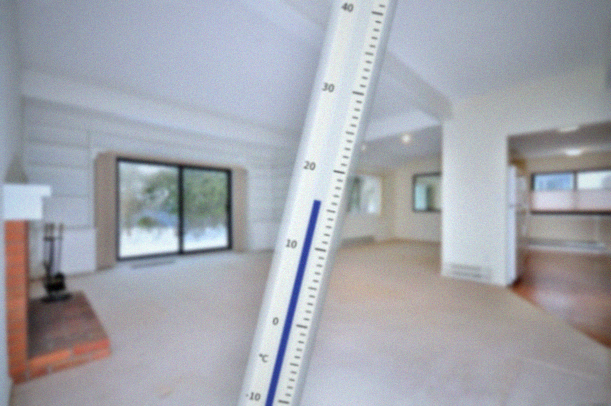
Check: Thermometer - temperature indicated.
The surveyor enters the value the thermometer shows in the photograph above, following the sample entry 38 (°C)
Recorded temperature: 16 (°C)
